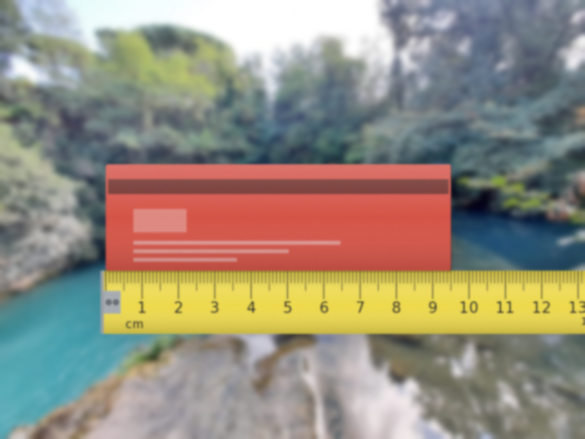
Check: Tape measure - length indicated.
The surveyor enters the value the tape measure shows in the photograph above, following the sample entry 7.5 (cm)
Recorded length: 9.5 (cm)
